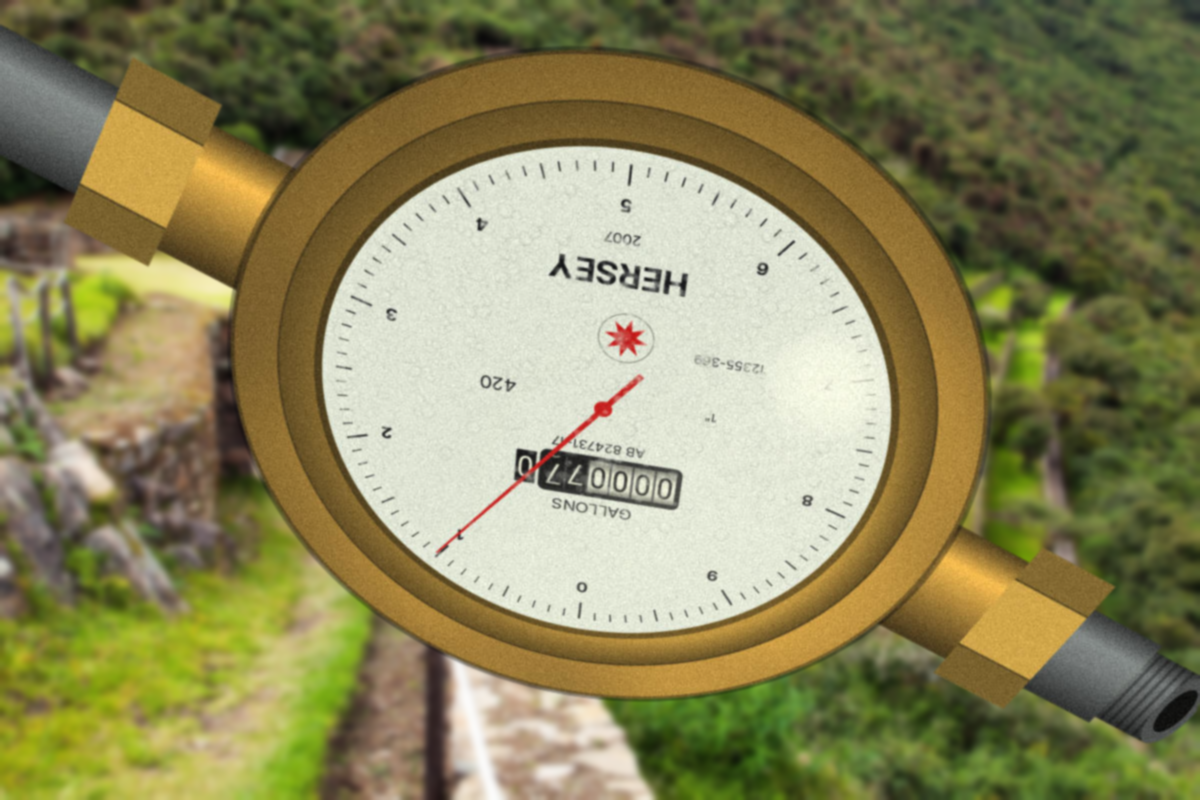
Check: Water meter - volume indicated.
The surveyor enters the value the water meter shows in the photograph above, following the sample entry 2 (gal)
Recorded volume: 771.0 (gal)
